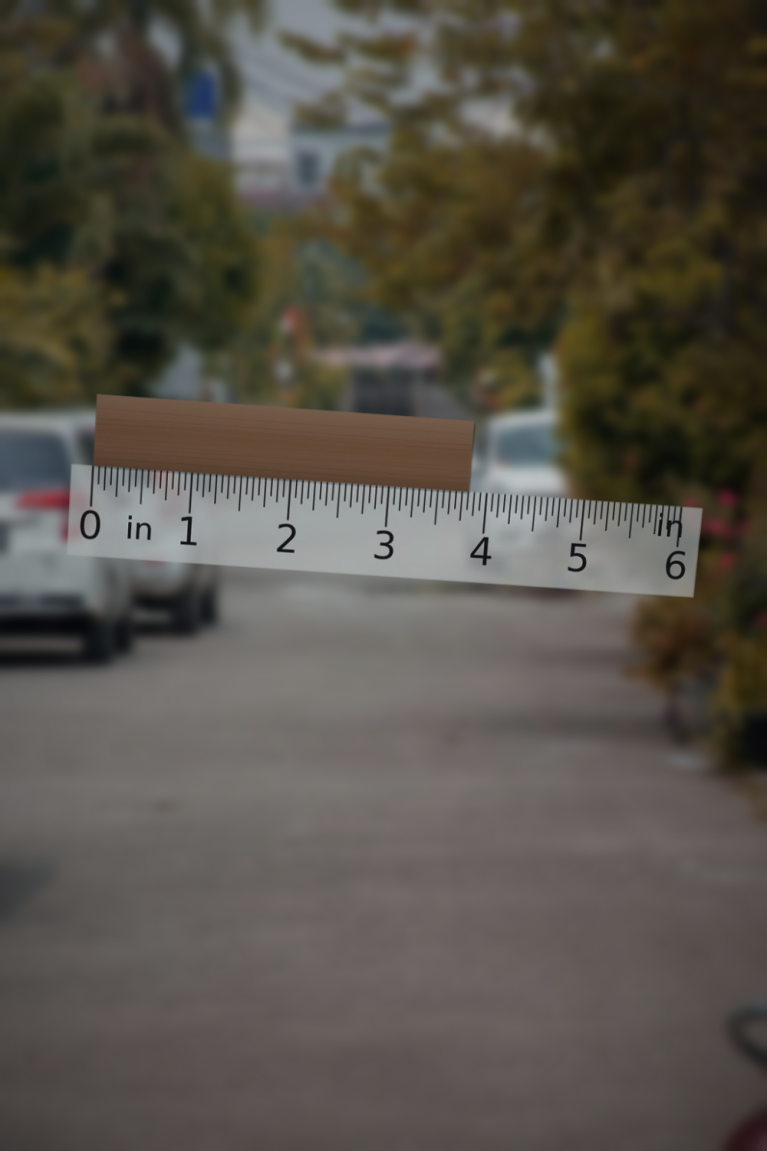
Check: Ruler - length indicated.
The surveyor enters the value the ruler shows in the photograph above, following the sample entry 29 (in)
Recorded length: 3.8125 (in)
